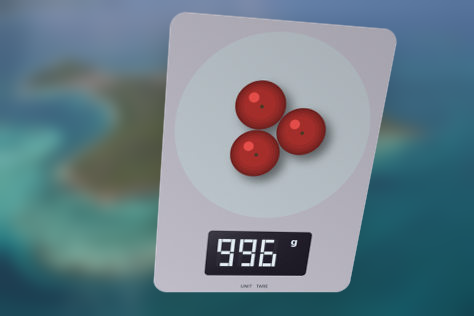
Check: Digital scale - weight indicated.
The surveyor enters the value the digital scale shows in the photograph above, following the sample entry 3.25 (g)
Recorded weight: 996 (g)
